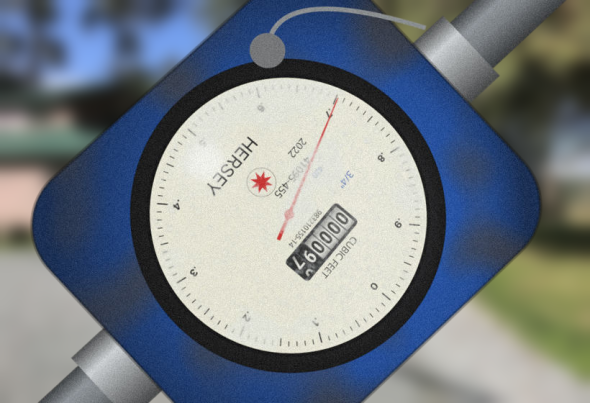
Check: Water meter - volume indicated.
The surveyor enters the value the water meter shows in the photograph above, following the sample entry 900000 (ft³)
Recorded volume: 96.70 (ft³)
